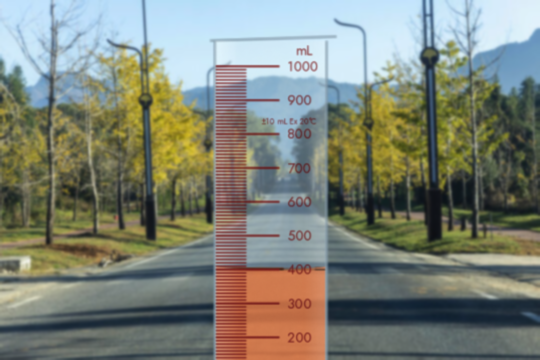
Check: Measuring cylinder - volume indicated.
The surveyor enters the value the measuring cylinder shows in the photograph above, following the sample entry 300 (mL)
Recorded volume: 400 (mL)
